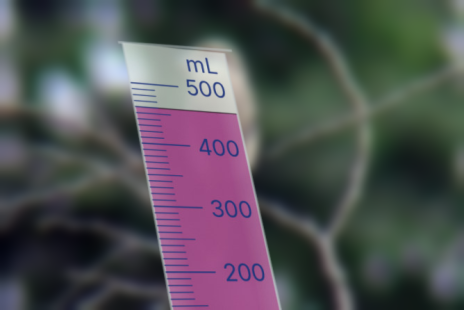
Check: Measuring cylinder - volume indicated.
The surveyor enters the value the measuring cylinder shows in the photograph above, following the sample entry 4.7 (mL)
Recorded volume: 460 (mL)
